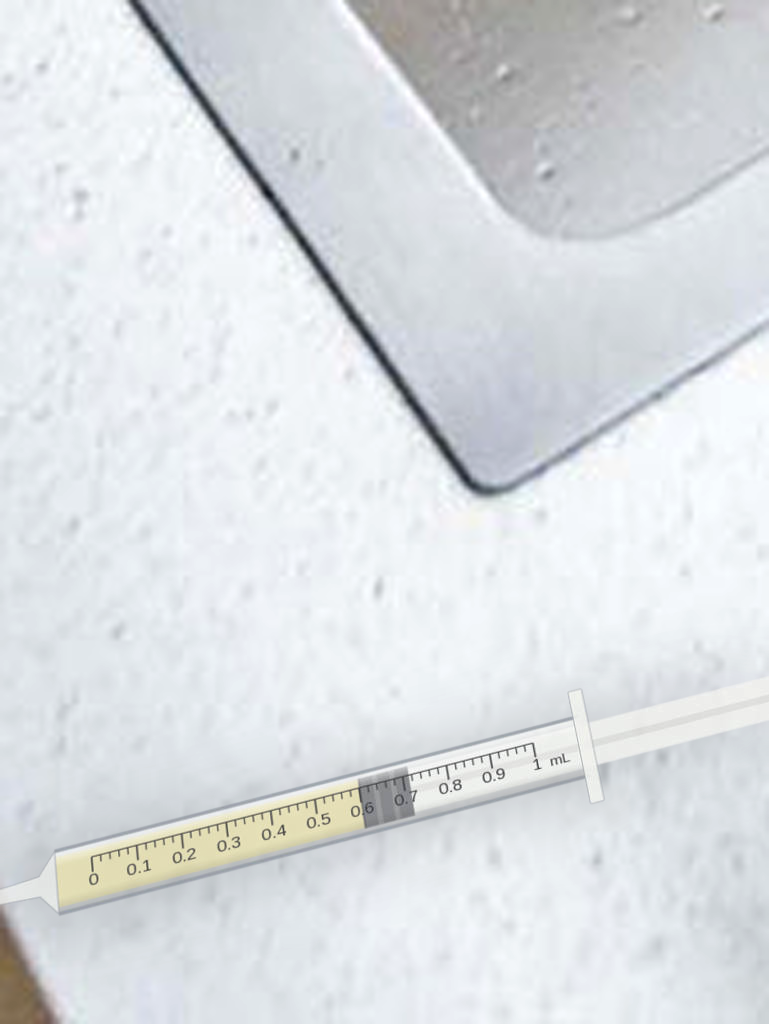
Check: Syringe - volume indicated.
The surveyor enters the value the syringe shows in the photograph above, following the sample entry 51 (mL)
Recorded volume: 0.6 (mL)
